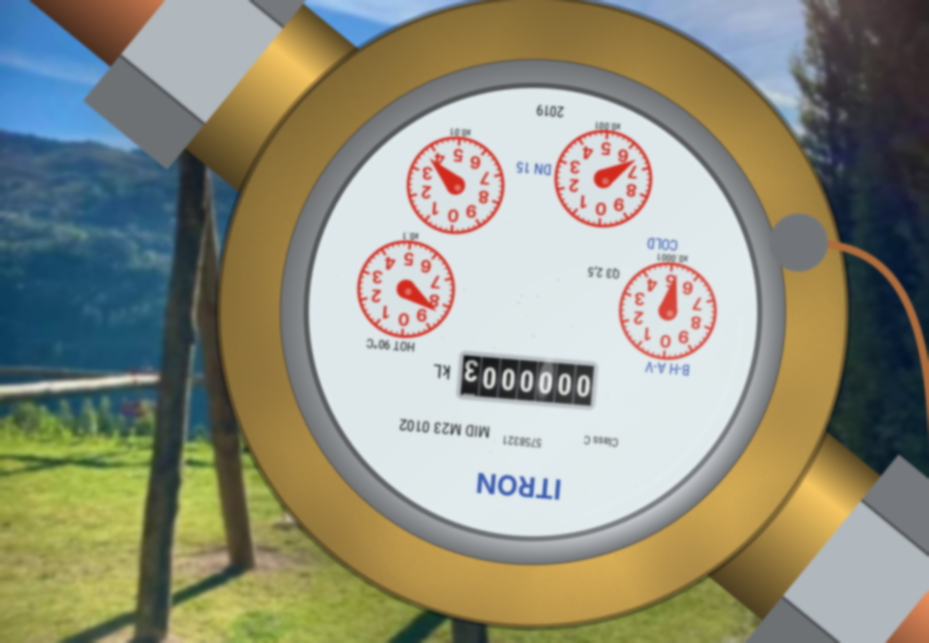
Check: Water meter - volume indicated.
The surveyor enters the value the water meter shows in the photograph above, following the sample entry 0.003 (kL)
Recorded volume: 2.8365 (kL)
